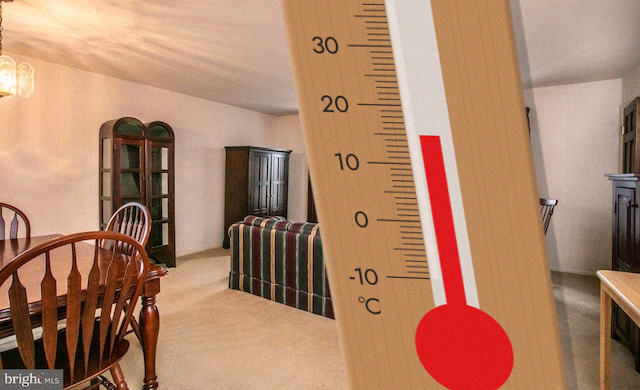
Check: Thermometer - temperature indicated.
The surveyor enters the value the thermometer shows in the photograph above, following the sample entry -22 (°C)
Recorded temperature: 15 (°C)
